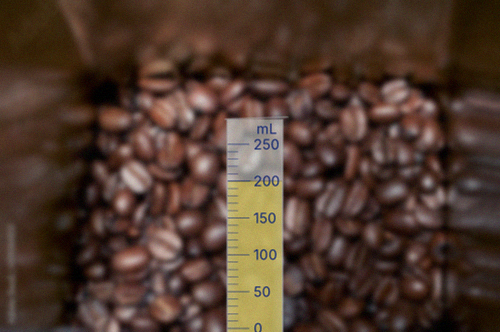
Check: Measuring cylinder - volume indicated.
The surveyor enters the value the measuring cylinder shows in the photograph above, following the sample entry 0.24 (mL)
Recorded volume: 200 (mL)
